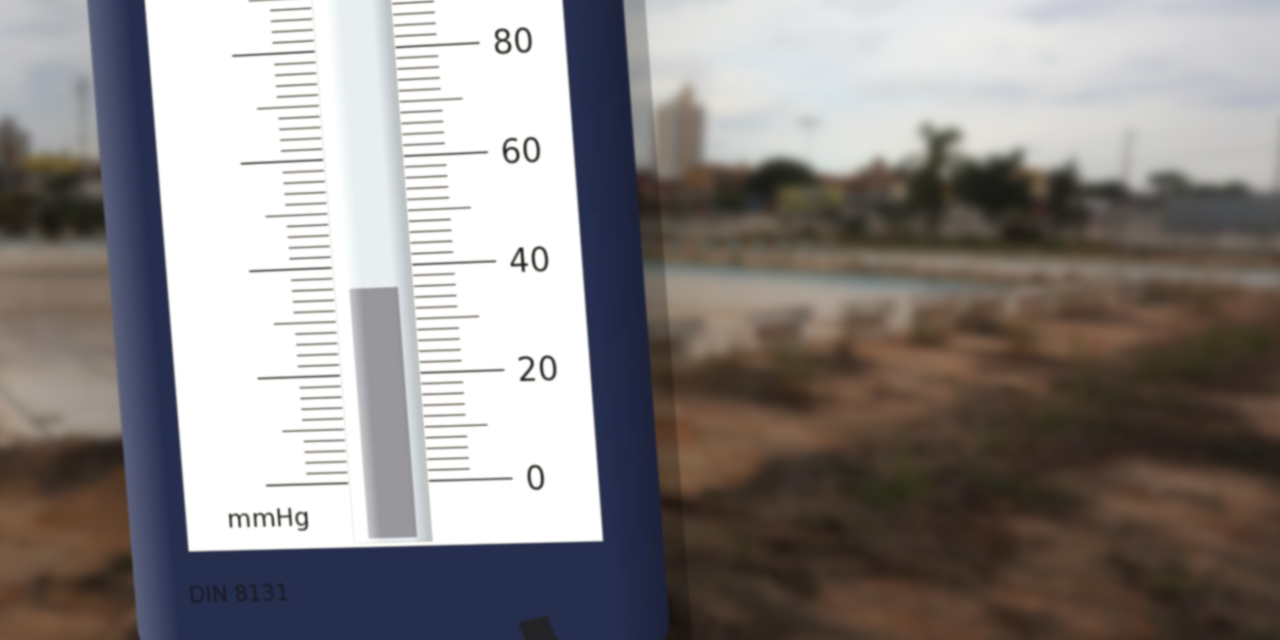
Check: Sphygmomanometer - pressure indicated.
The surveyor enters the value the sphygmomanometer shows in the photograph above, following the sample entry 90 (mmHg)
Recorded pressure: 36 (mmHg)
